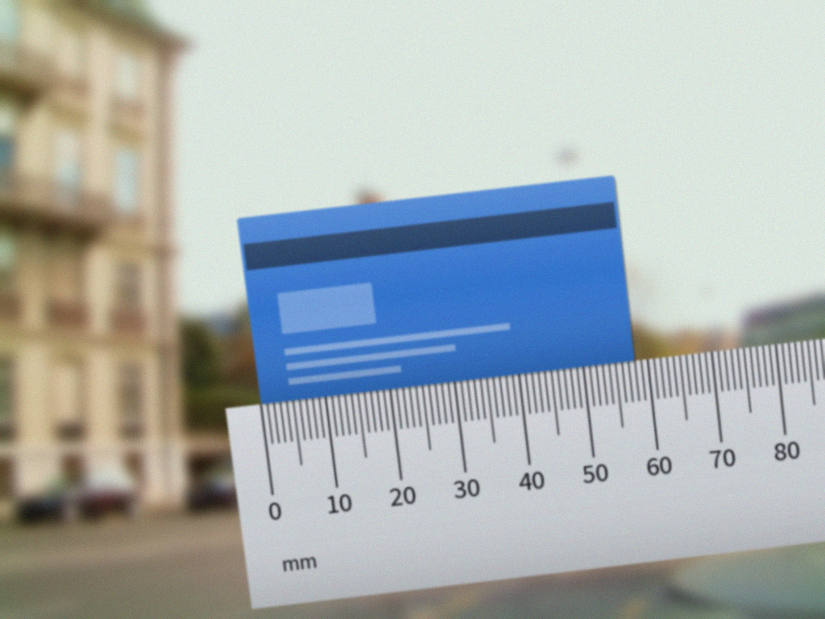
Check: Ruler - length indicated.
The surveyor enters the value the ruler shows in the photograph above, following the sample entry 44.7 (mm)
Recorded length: 58 (mm)
